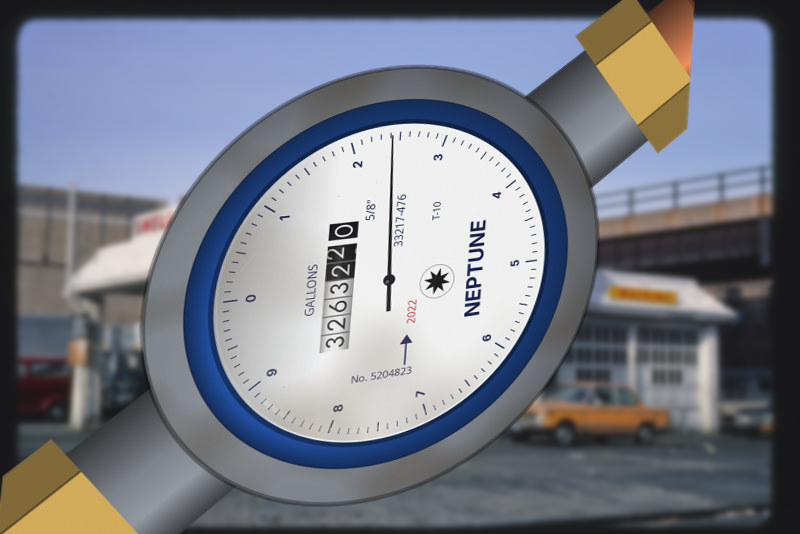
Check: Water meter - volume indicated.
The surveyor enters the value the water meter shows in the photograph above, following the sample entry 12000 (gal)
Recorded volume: 3263222.4 (gal)
